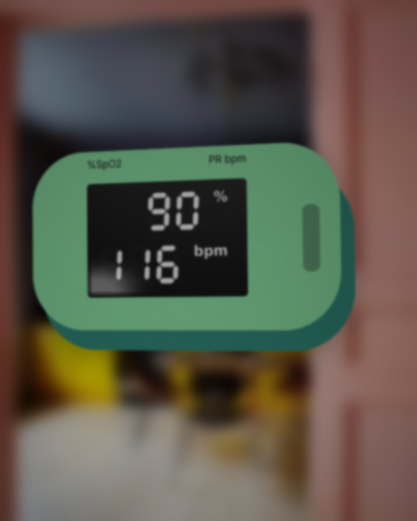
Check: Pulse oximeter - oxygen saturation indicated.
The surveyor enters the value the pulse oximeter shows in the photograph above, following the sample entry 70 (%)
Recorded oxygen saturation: 90 (%)
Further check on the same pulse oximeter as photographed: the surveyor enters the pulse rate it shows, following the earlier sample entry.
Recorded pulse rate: 116 (bpm)
